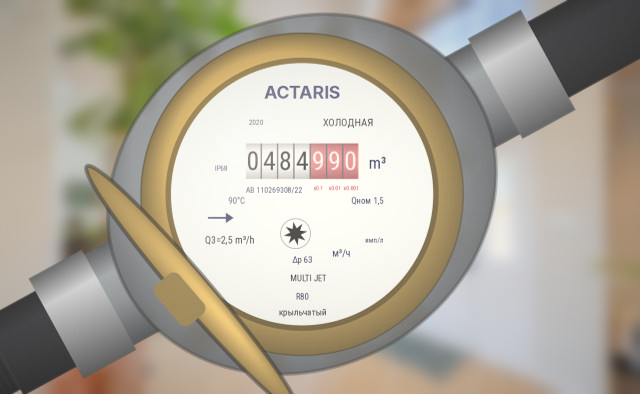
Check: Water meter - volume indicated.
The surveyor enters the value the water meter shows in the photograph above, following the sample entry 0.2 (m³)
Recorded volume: 484.990 (m³)
